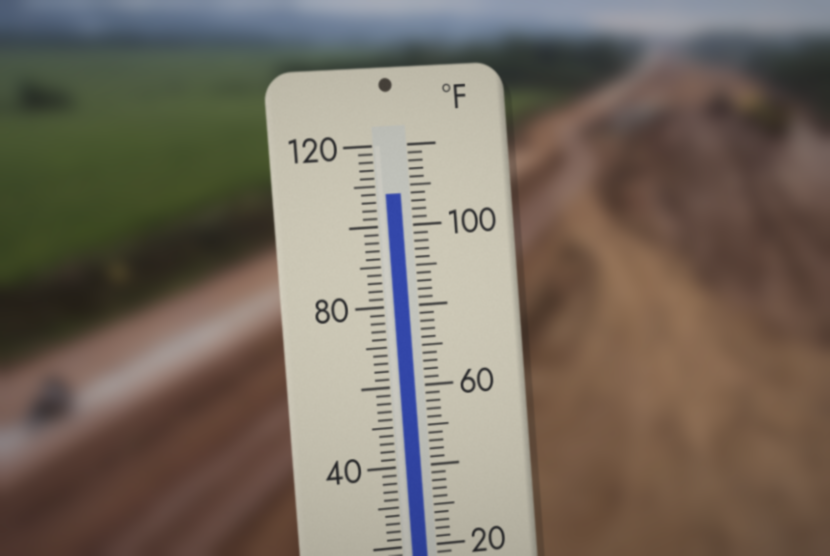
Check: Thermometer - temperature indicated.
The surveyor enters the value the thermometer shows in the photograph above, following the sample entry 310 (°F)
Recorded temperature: 108 (°F)
